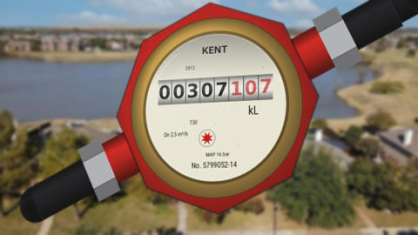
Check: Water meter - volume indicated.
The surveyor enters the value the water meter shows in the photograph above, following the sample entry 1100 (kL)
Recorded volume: 307.107 (kL)
